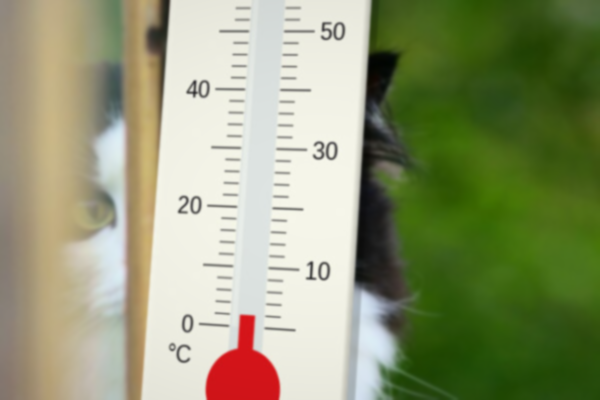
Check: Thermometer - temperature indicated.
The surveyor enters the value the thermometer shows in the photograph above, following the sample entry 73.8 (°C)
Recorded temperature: 2 (°C)
